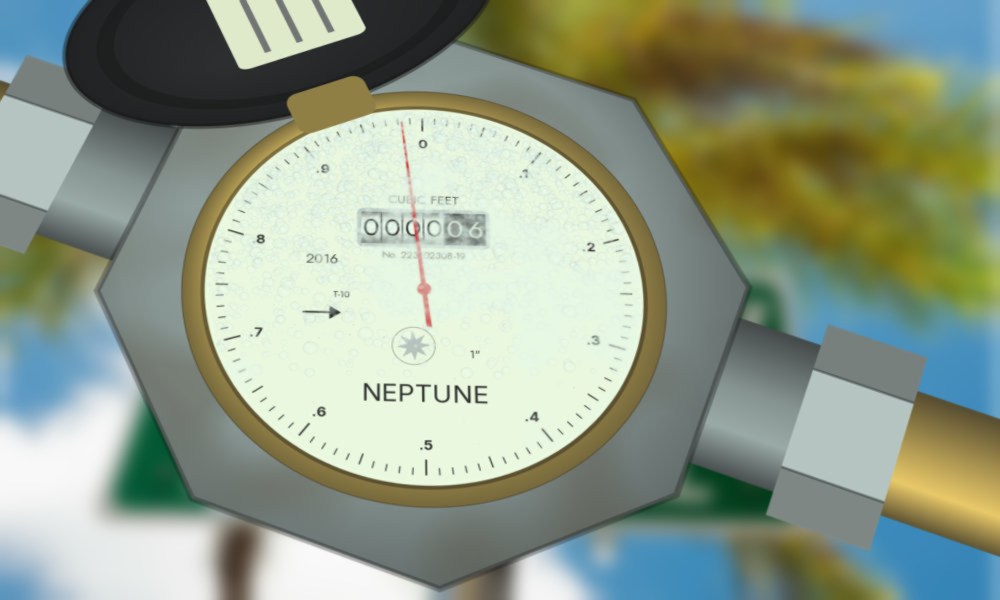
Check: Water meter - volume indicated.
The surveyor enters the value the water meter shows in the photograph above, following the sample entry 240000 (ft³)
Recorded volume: 5.98 (ft³)
